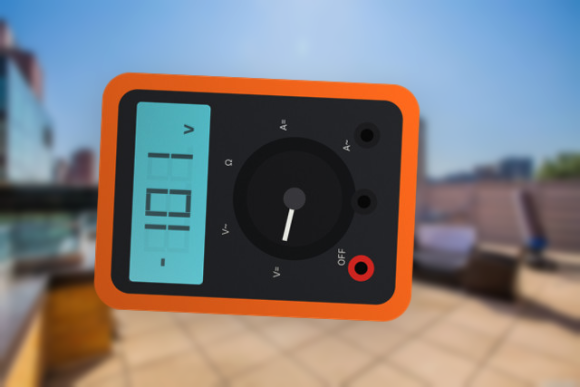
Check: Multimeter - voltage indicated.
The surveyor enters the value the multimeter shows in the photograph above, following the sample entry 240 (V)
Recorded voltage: -101 (V)
